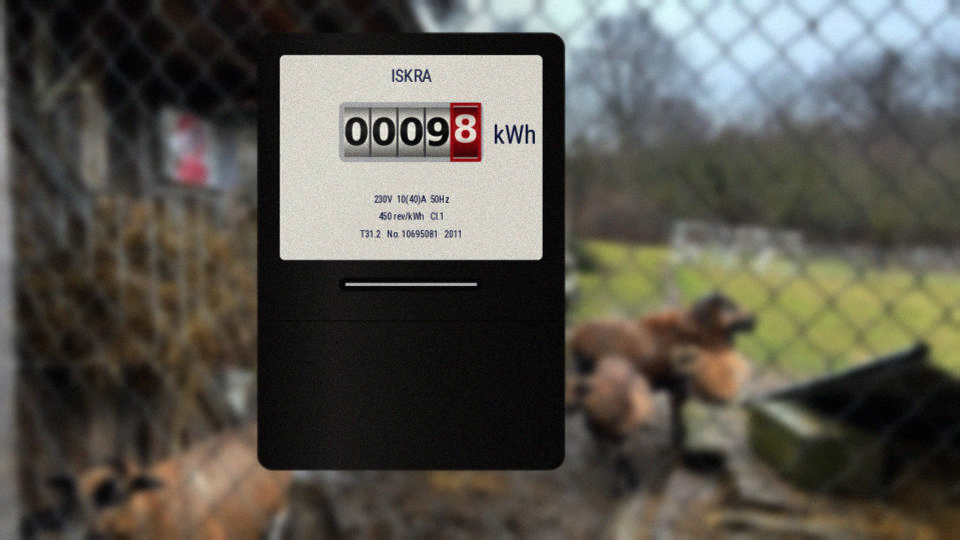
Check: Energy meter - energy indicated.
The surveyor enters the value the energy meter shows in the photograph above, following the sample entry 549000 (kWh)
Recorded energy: 9.8 (kWh)
